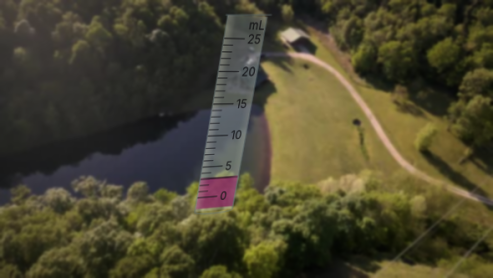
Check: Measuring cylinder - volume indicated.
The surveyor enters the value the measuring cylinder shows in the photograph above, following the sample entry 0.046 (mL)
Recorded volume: 3 (mL)
